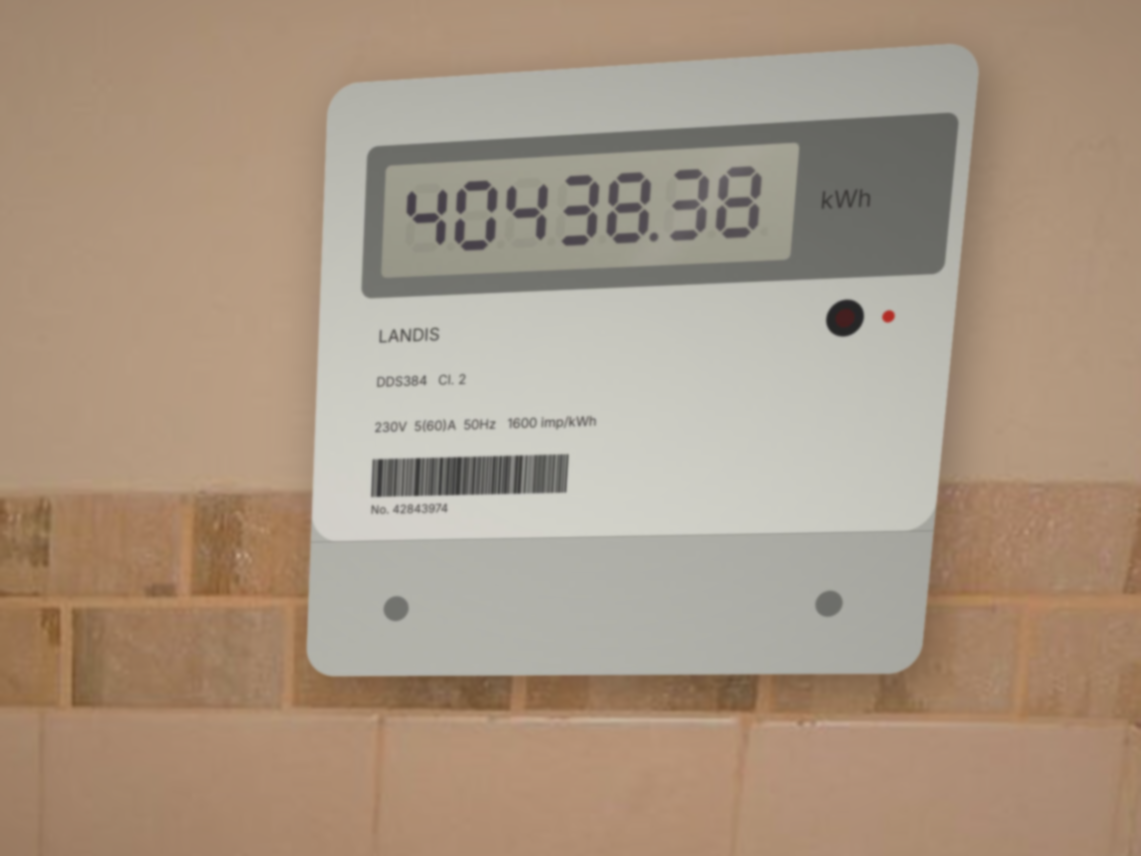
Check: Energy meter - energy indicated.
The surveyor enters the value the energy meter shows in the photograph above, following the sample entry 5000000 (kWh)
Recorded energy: 40438.38 (kWh)
